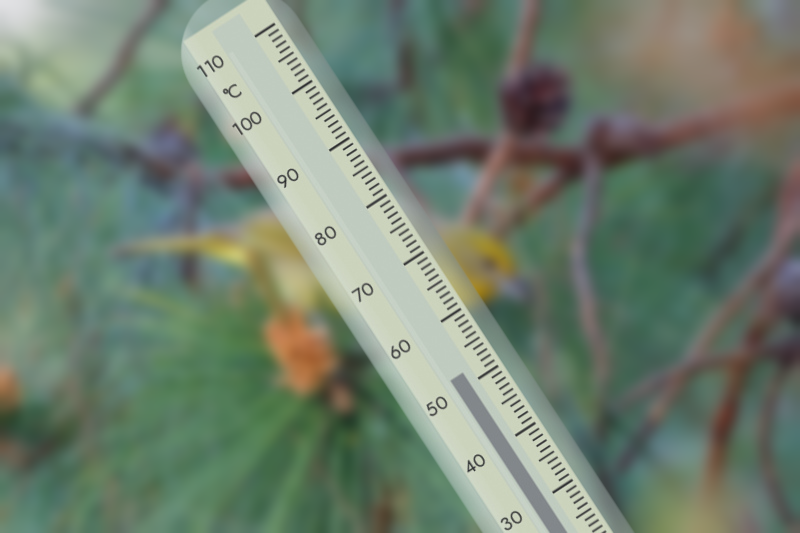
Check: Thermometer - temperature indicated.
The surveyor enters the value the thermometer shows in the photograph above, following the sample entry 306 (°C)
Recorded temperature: 52 (°C)
